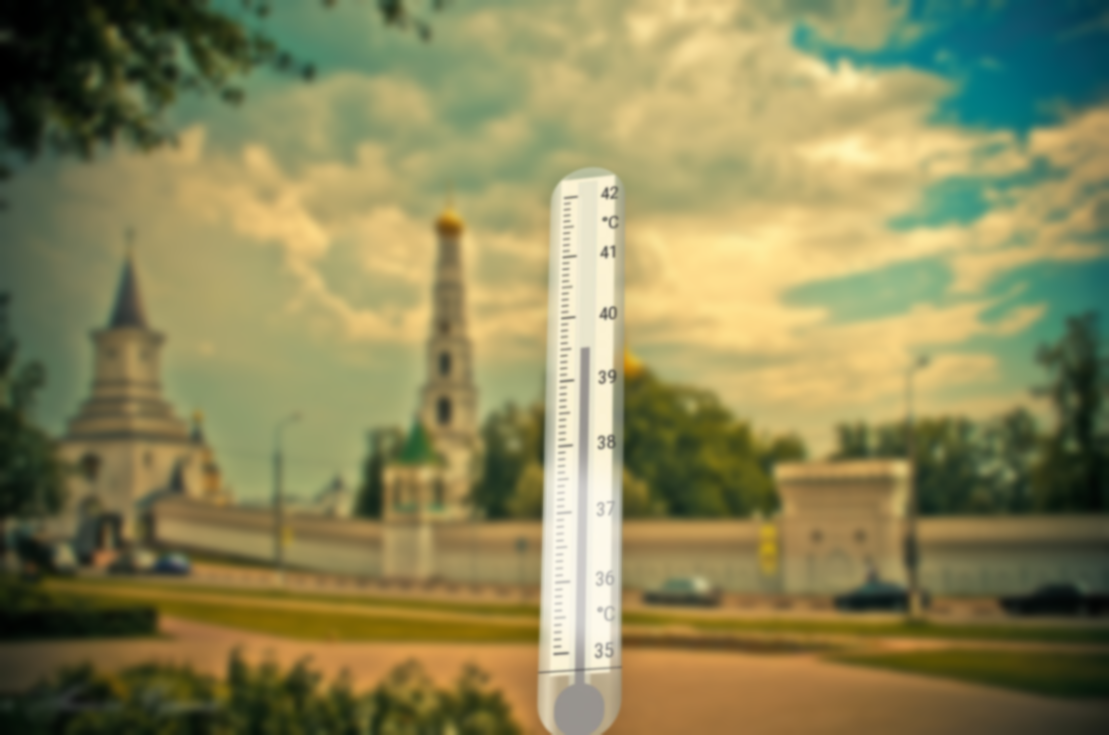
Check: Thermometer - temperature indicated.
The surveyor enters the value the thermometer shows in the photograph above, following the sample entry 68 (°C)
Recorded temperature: 39.5 (°C)
